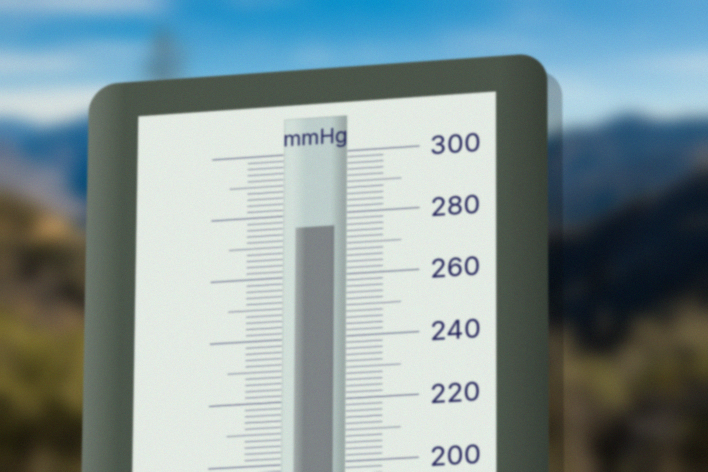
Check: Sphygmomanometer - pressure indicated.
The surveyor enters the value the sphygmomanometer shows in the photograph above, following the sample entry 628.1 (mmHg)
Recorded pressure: 276 (mmHg)
